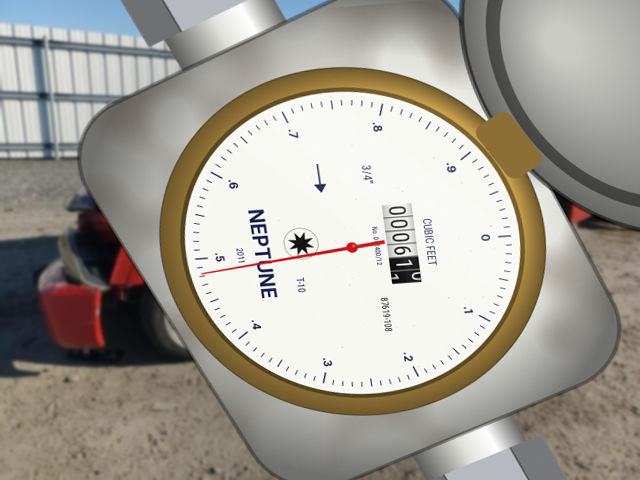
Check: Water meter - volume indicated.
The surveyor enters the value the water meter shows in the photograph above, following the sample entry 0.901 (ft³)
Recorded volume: 610.48 (ft³)
